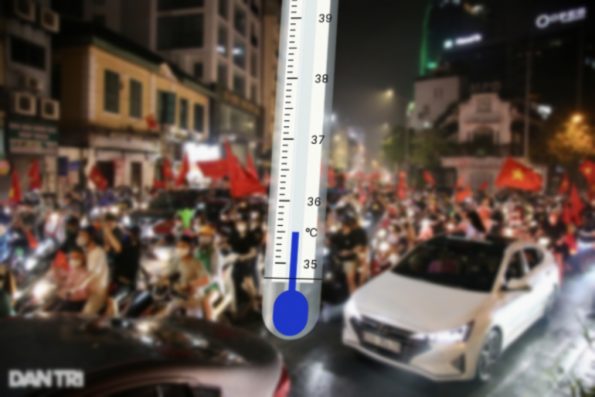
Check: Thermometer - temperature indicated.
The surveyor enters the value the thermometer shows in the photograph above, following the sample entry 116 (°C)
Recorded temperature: 35.5 (°C)
